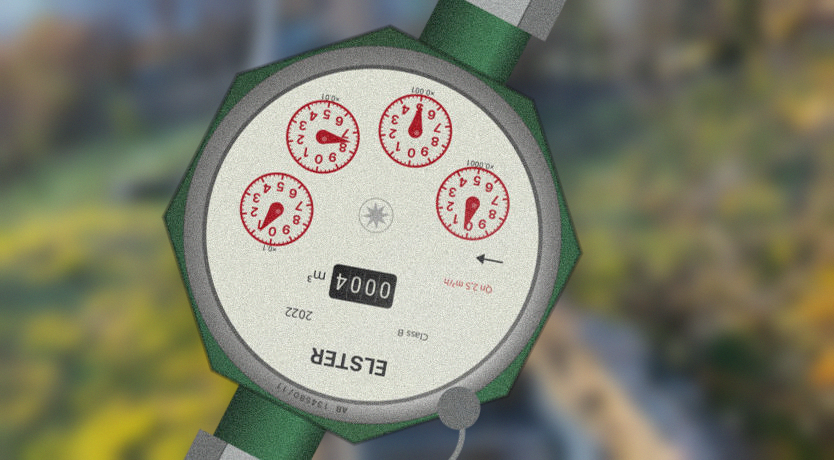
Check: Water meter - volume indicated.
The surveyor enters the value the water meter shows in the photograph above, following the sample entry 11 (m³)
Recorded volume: 4.0750 (m³)
